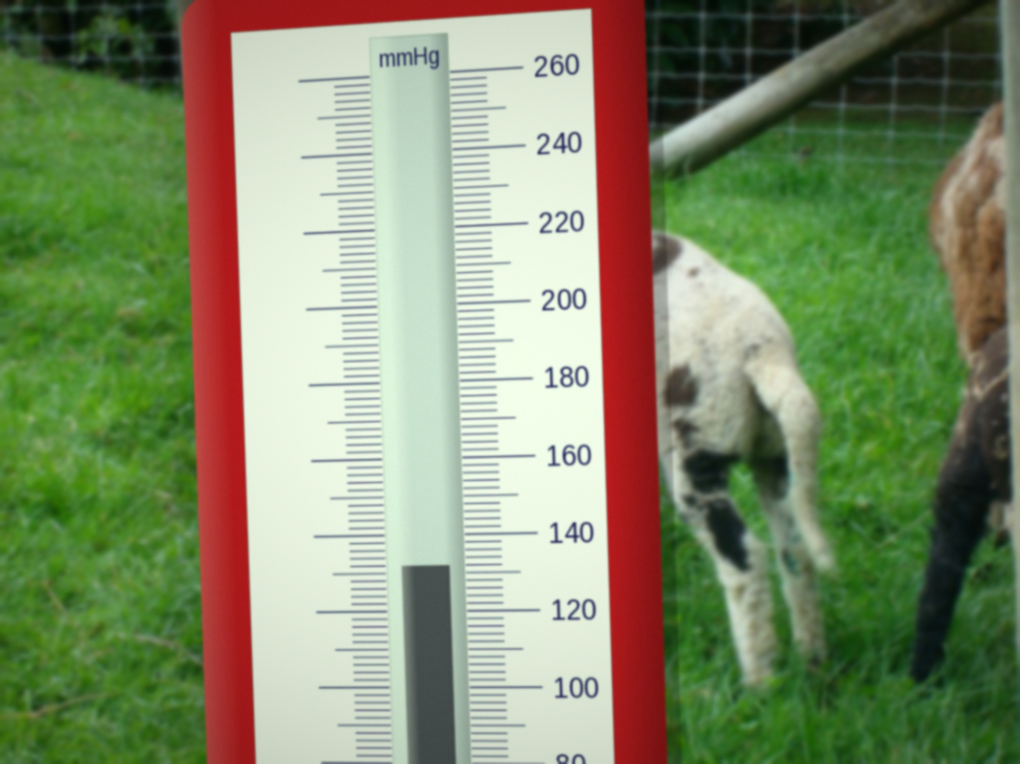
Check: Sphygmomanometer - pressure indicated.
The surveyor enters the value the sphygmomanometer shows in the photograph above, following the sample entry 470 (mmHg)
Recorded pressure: 132 (mmHg)
